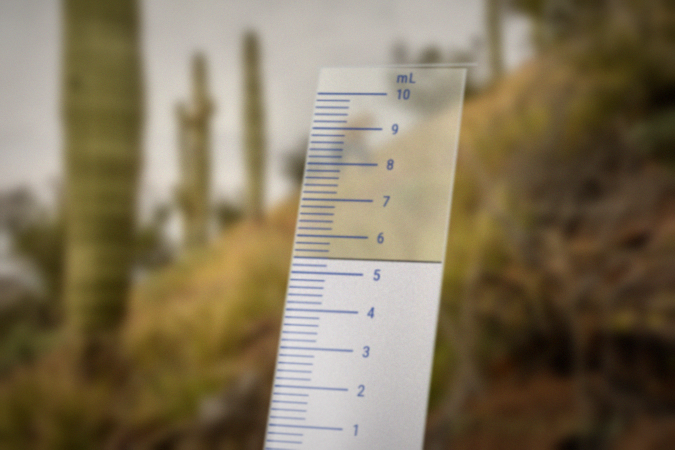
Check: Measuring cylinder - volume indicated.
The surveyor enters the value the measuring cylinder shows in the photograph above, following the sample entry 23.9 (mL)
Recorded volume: 5.4 (mL)
